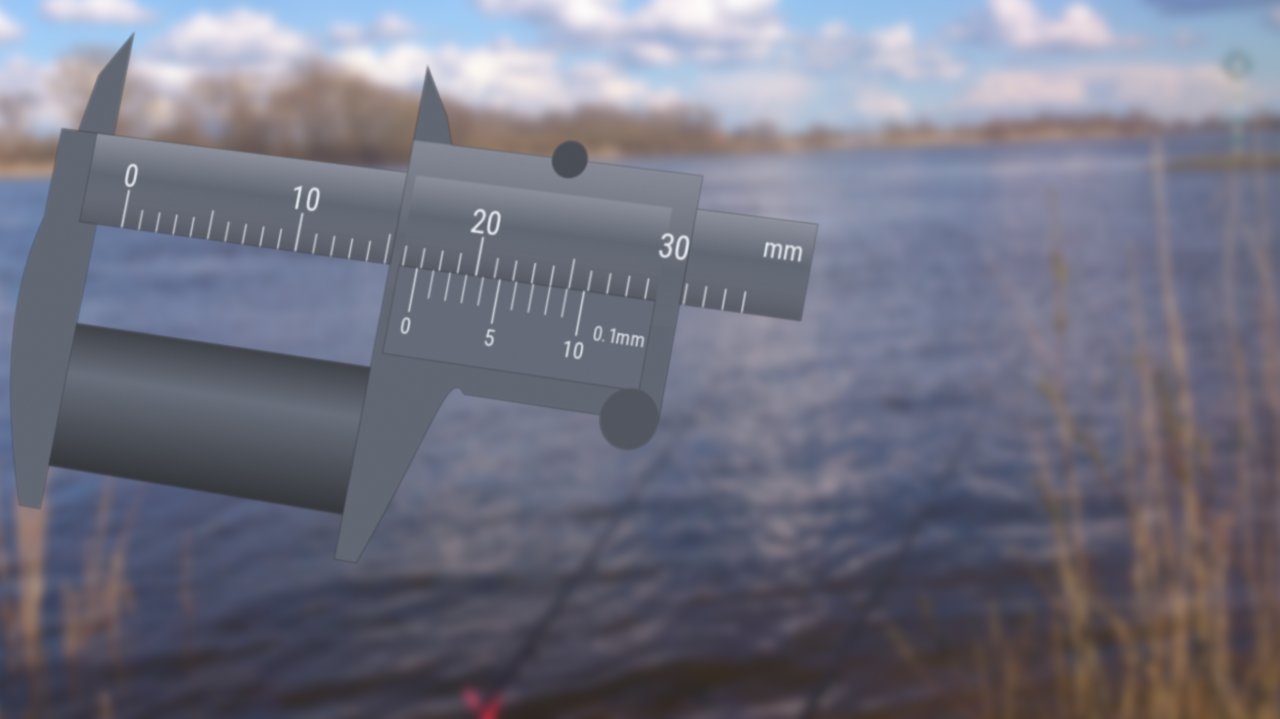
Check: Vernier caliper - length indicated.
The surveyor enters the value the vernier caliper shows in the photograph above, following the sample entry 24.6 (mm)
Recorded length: 16.8 (mm)
